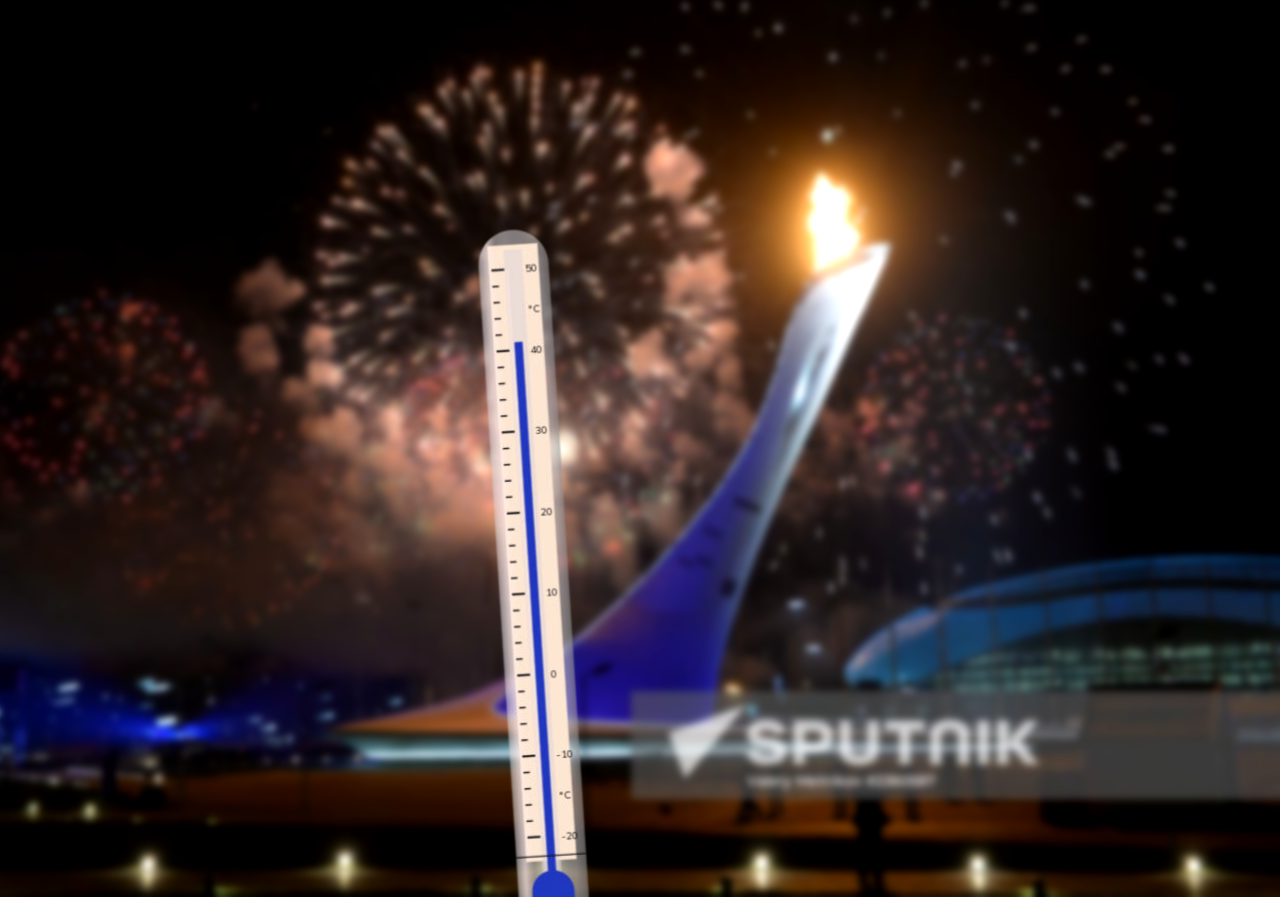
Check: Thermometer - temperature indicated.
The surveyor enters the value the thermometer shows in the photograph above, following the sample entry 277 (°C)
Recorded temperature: 41 (°C)
